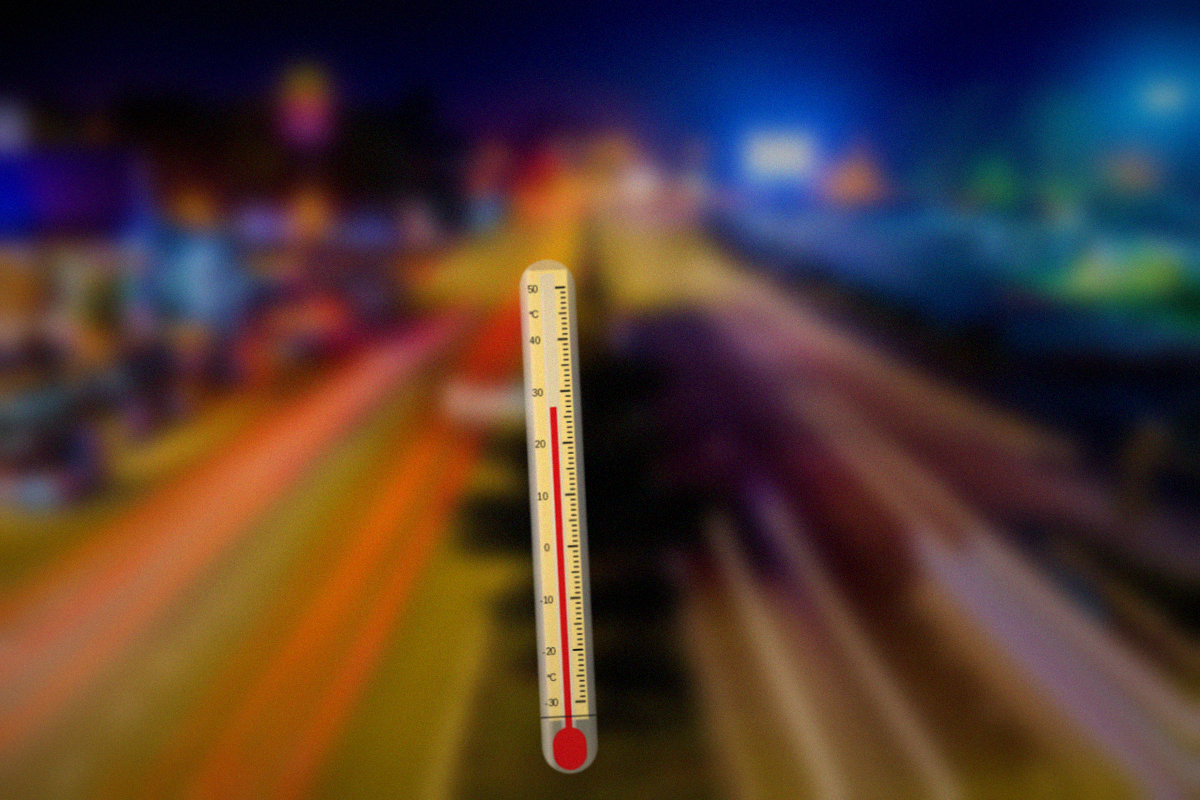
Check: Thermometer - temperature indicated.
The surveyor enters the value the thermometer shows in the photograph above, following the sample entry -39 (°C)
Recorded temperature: 27 (°C)
